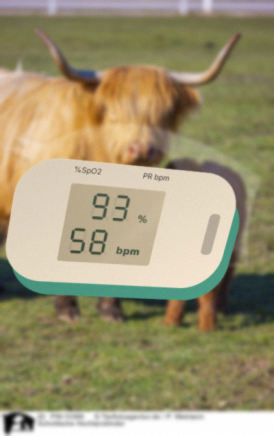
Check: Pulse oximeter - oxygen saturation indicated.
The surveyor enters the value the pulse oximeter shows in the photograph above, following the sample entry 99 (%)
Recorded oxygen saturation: 93 (%)
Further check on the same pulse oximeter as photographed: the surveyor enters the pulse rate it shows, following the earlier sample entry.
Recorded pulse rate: 58 (bpm)
